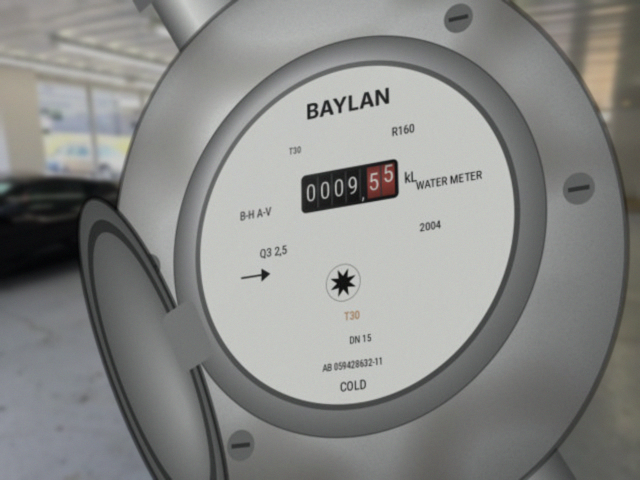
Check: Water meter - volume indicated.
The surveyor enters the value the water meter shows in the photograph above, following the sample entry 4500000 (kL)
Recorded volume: 9.55 (kL)
